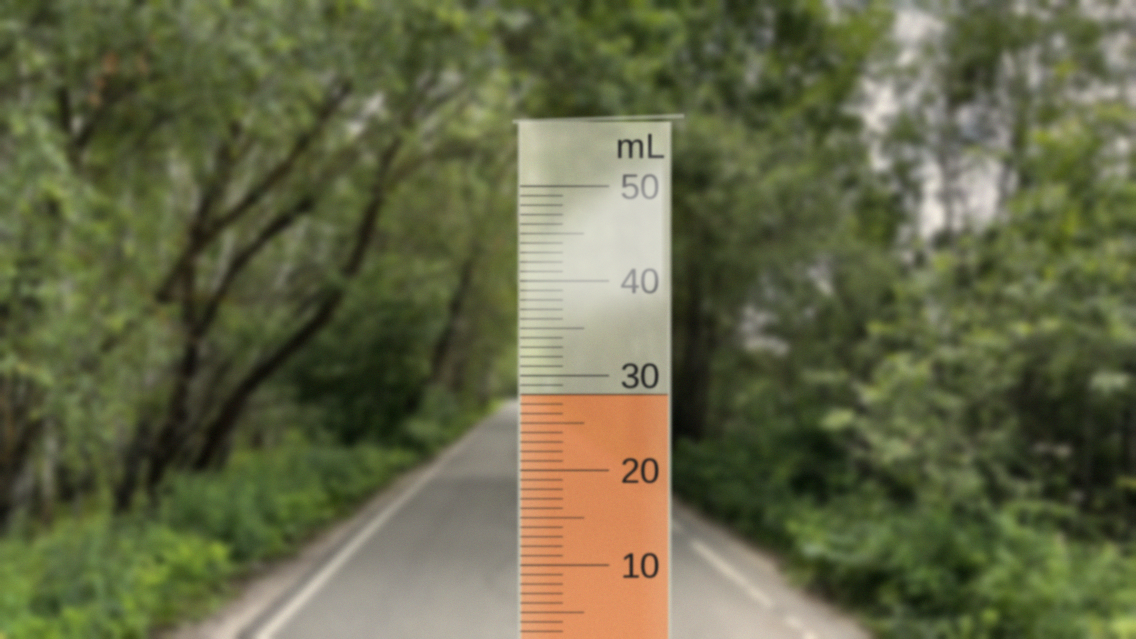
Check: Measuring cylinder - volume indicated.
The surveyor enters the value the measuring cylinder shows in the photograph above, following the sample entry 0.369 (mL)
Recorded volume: 28 (mL)
